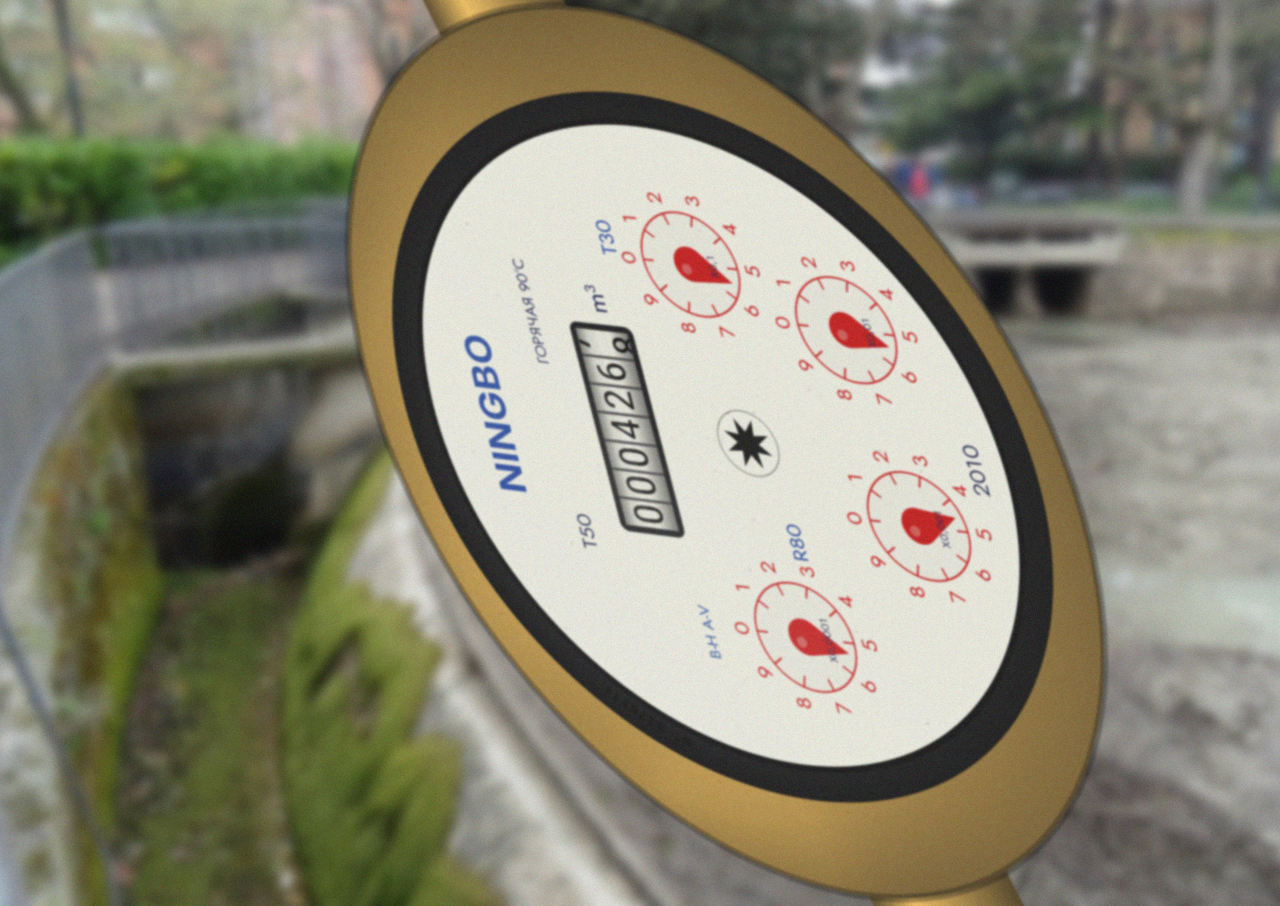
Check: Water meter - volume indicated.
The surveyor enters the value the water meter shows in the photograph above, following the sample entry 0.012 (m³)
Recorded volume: 4267.5545 (m³)
